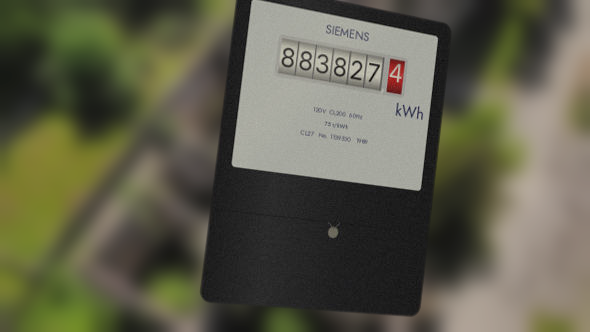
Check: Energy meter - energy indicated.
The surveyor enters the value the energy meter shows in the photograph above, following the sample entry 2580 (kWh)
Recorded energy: 883827.4 (kWh)
